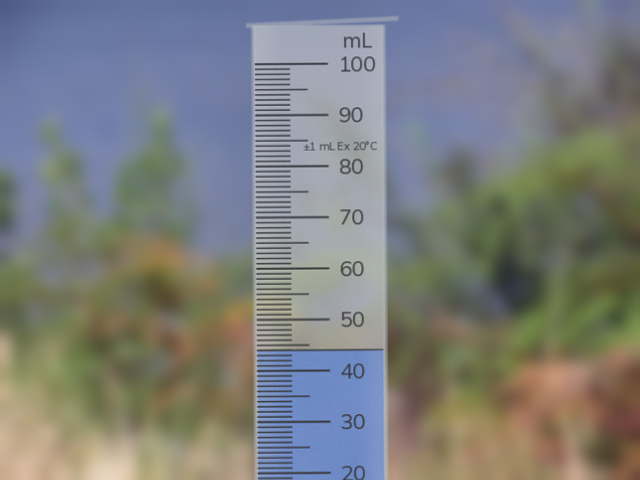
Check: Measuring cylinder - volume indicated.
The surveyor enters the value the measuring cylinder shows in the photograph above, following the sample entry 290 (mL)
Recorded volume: 44 (mL)
